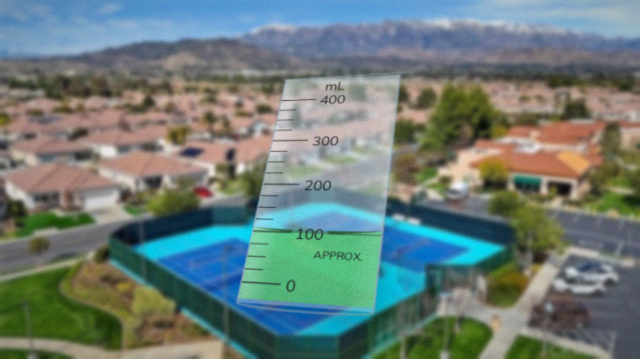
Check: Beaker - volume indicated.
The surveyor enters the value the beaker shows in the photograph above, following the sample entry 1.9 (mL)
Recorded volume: 100 (mL)
